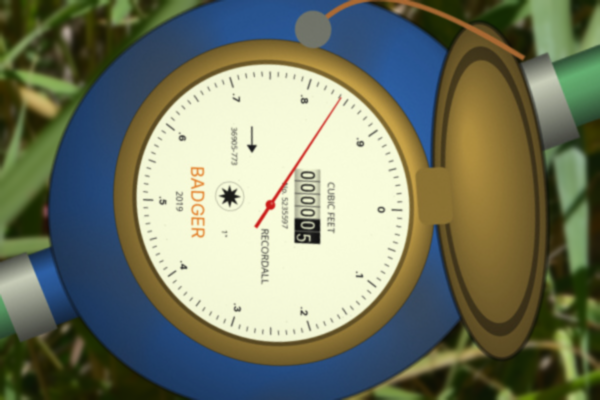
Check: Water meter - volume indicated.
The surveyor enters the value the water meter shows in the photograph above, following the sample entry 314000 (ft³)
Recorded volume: 4.84 (ft³)
